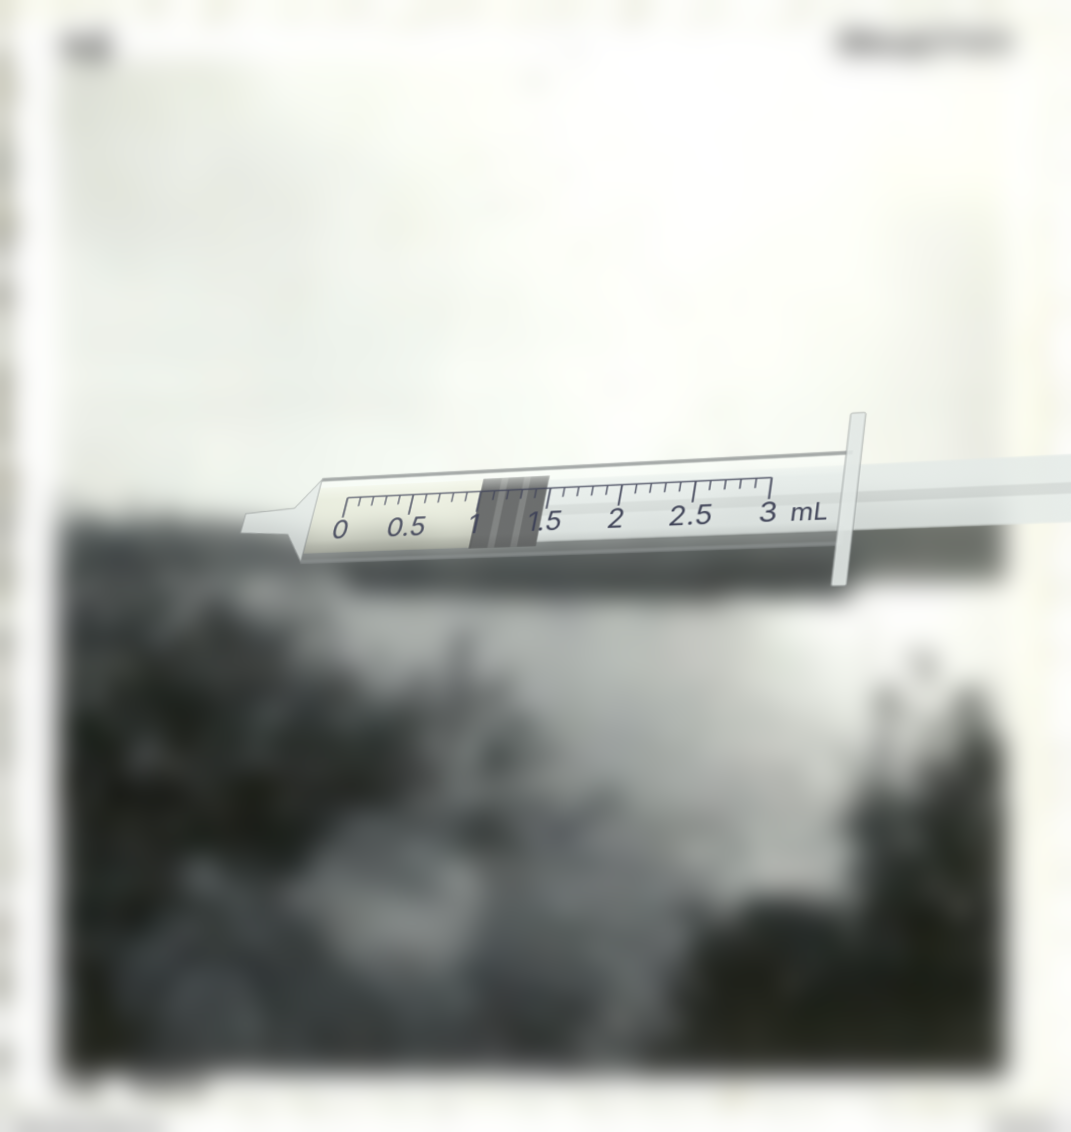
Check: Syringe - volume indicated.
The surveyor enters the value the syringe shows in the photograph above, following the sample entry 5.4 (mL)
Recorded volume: 1 (mL)
